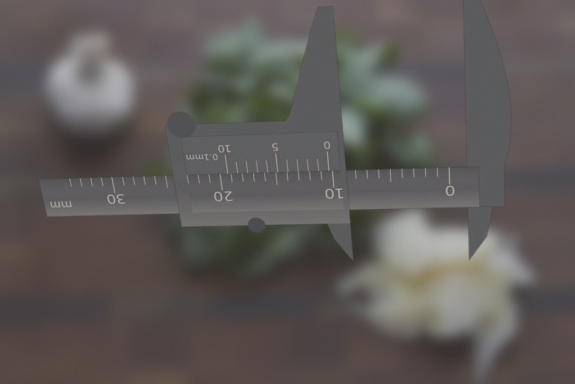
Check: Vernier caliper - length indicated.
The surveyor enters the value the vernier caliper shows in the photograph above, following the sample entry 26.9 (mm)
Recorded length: 10.3 (mm)
